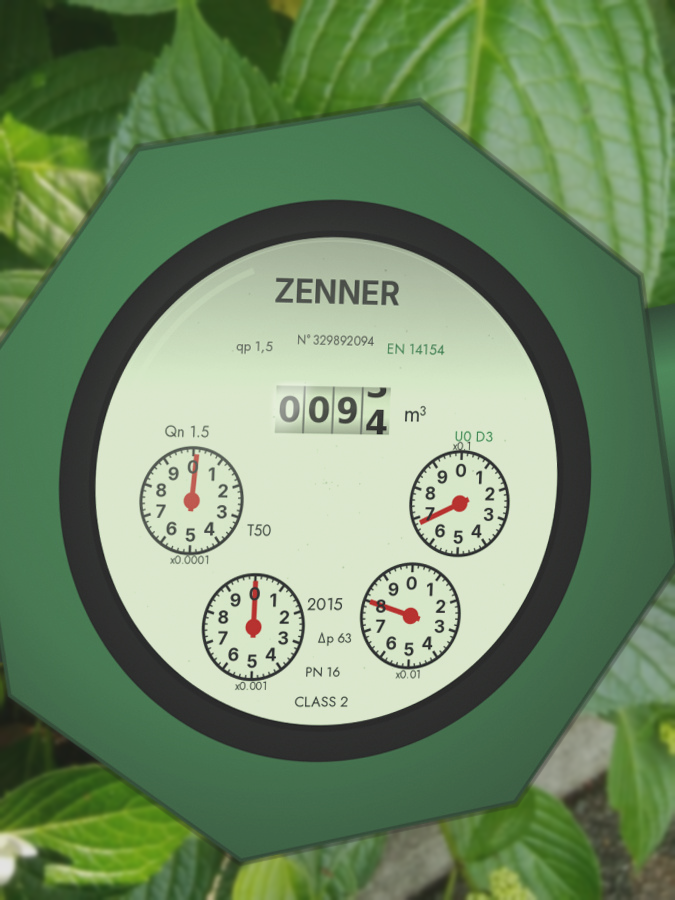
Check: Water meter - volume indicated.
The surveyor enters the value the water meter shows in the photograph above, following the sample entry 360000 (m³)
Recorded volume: 93.6800 (m³)
